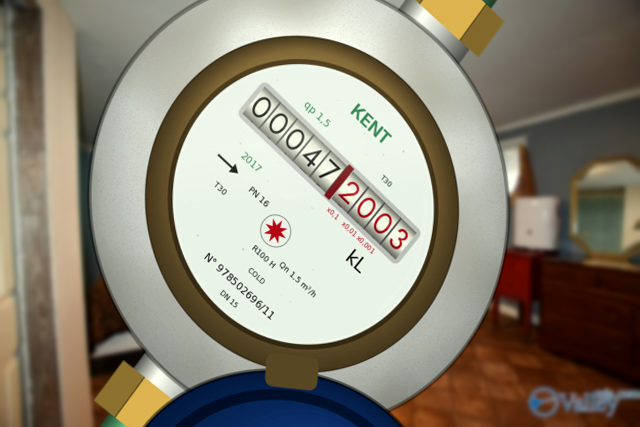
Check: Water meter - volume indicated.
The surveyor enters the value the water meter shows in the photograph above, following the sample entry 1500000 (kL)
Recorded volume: 47.2003 (kL)
